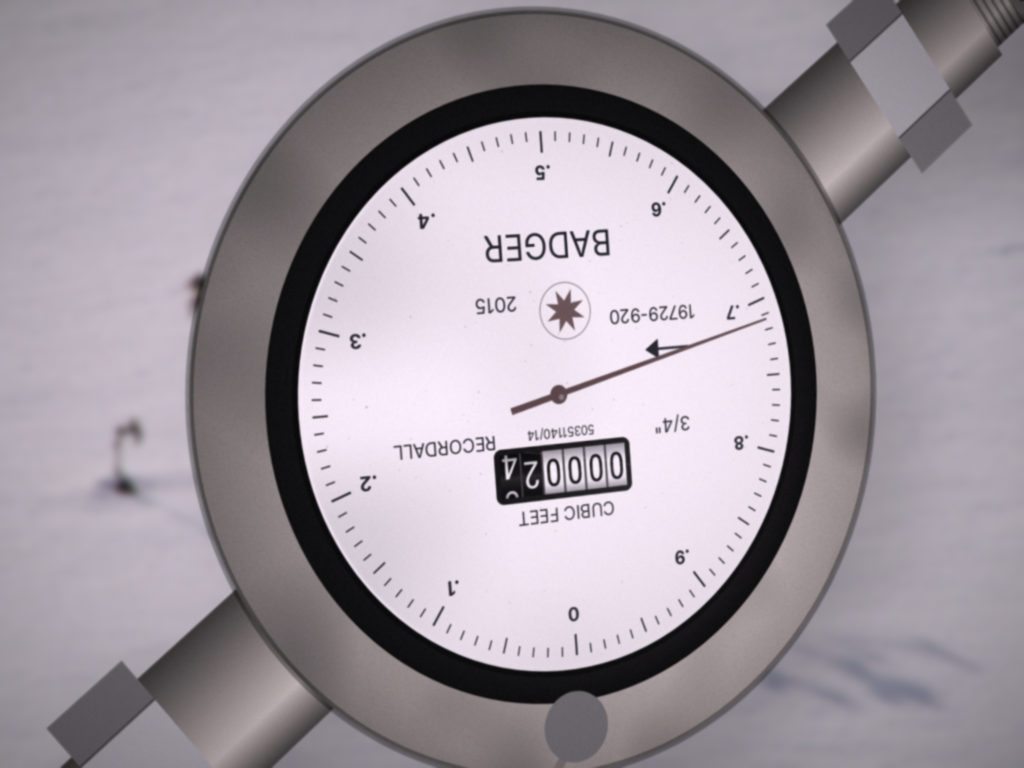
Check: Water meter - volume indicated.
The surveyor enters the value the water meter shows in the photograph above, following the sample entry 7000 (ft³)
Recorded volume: 23.71 (ft³)
